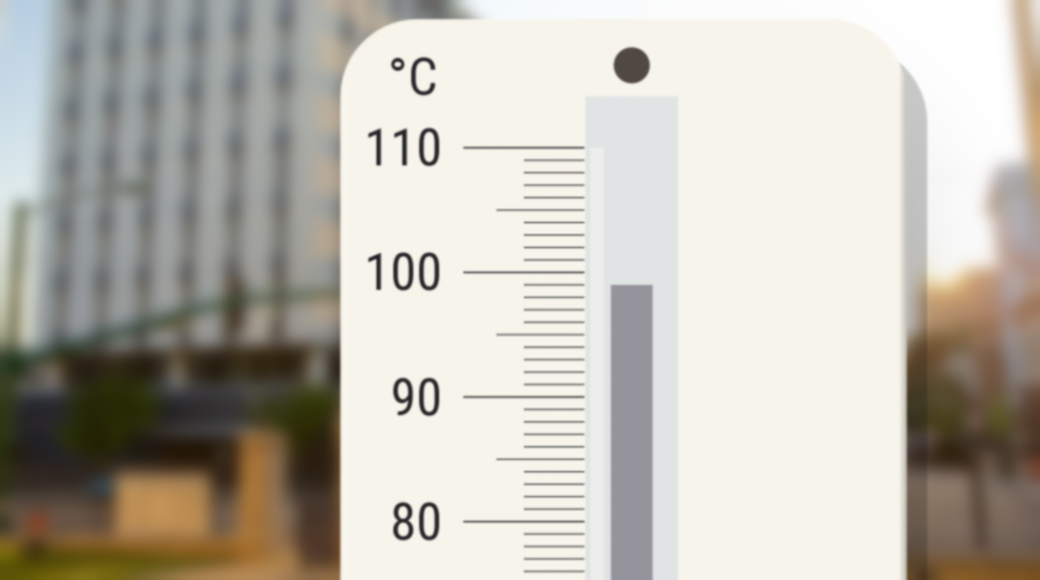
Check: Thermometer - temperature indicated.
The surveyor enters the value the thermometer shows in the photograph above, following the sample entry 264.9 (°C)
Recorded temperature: 99 (°C)
